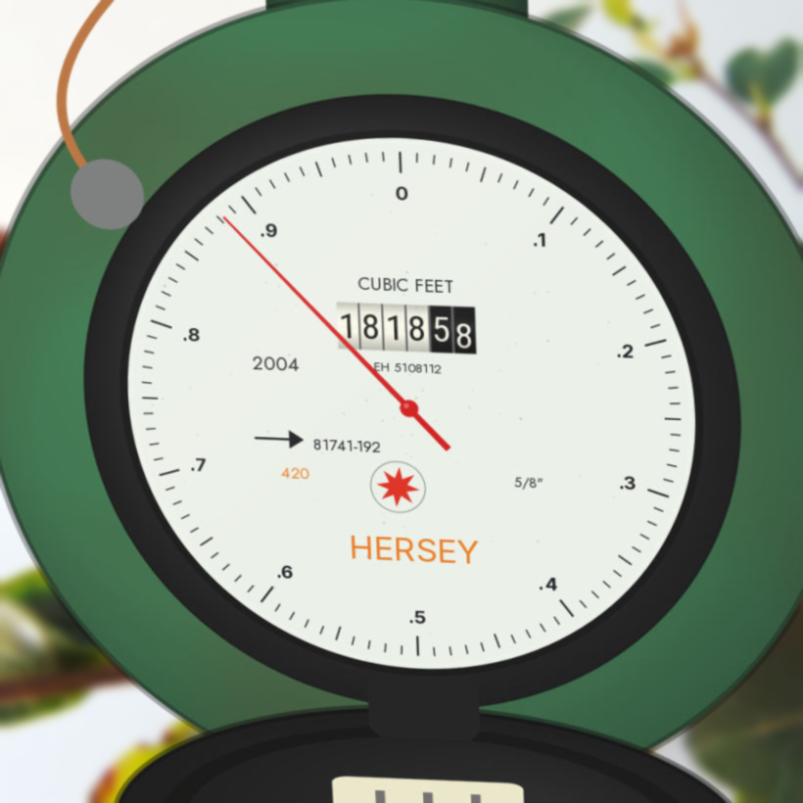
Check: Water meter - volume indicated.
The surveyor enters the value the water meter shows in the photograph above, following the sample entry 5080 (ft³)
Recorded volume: 181857.88 (ft³)
